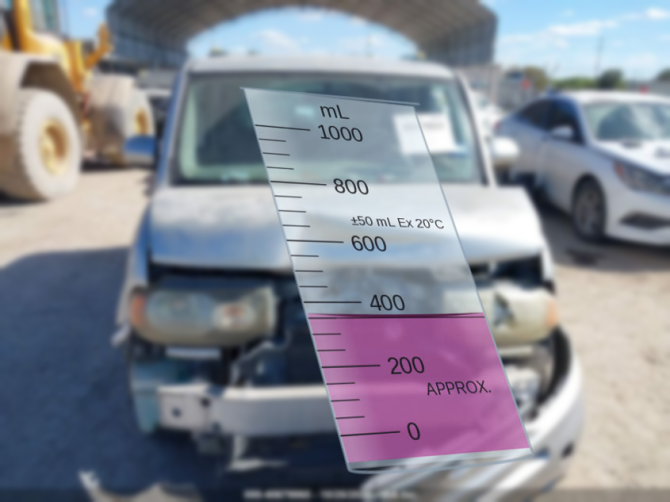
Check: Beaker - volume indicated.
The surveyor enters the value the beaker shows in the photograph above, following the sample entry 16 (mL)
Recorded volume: 350 (mL)
